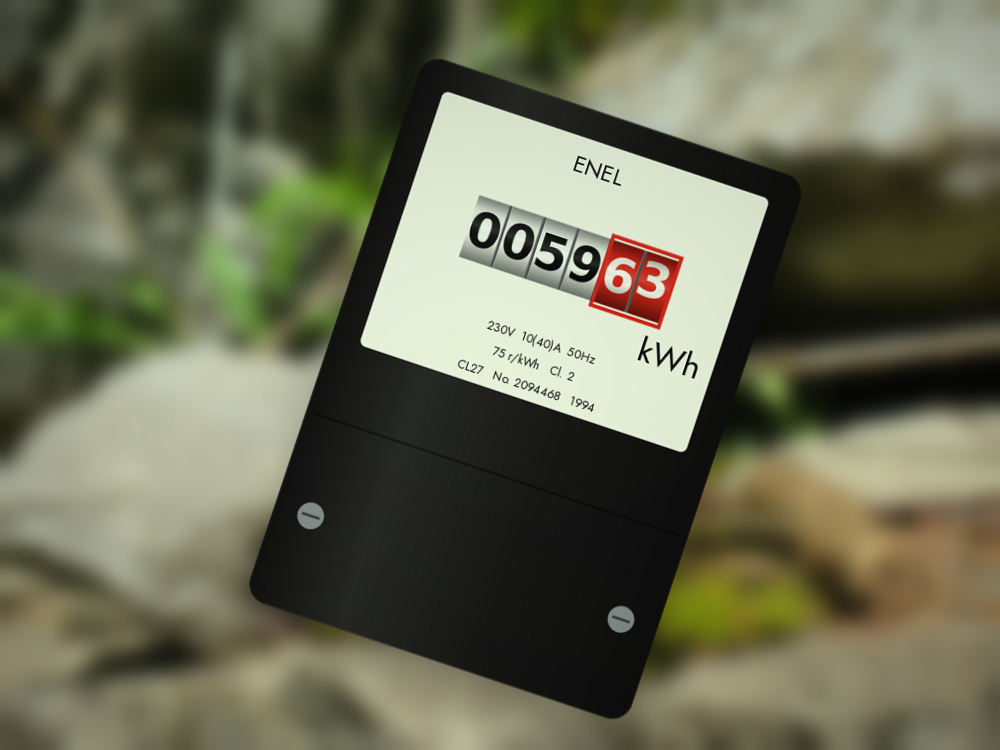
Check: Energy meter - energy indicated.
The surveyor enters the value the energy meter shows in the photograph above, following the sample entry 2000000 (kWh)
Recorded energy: 59.63 (kWh)
